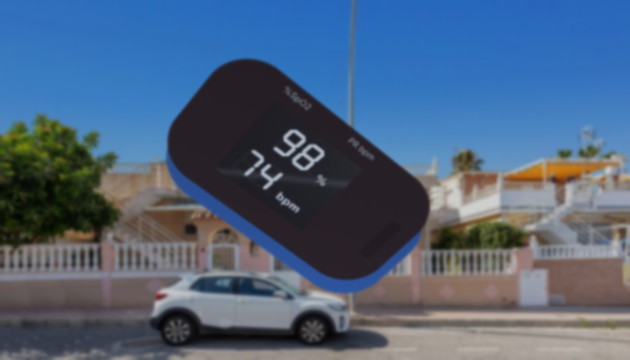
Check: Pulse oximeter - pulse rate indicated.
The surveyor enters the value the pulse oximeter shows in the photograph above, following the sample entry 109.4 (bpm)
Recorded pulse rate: 74 (bpm)
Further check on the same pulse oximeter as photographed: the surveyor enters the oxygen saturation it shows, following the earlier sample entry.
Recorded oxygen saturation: 98 (%)
